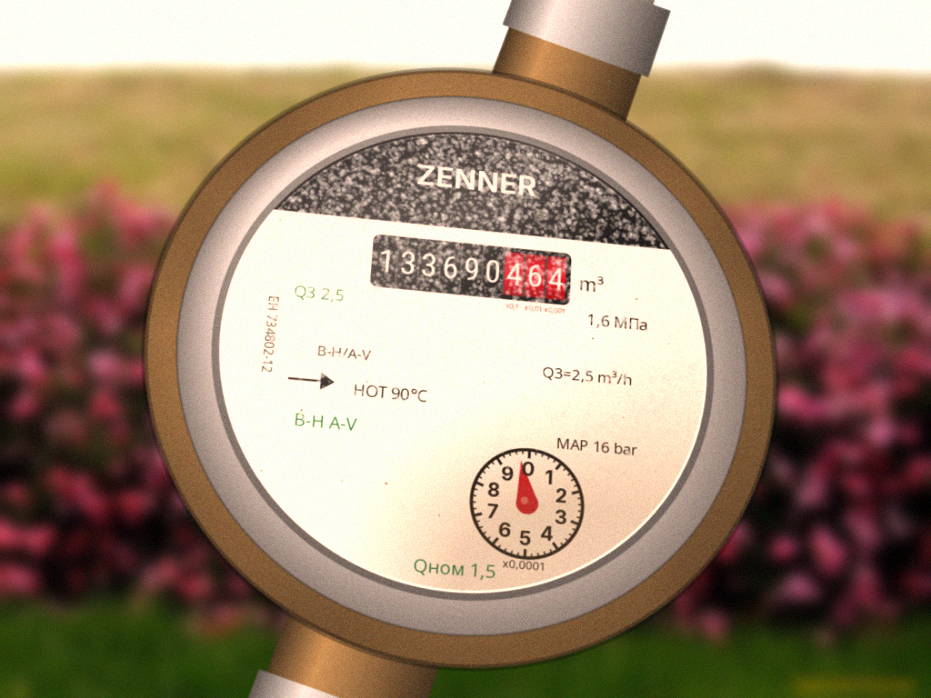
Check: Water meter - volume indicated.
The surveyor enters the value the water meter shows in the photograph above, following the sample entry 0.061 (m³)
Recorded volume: 133690.4639 (m³)
